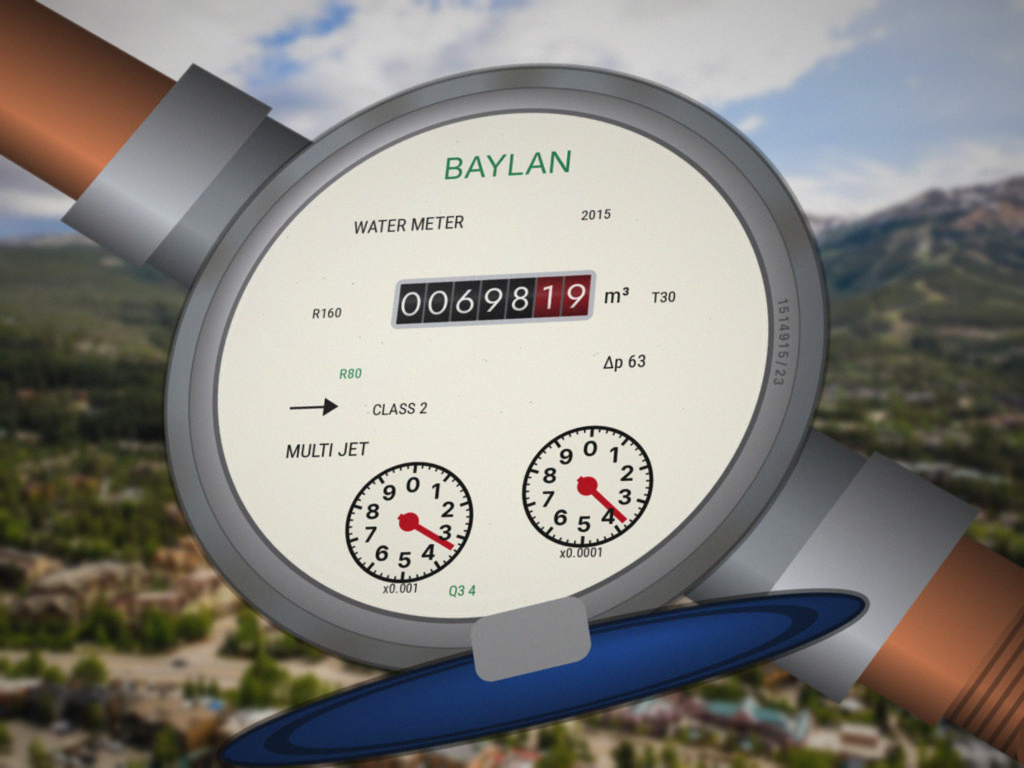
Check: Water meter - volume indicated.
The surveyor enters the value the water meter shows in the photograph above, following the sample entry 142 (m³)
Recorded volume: 698.1933 (m³)
